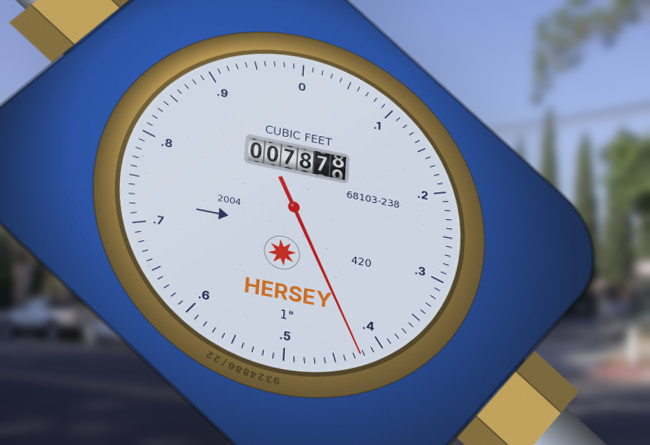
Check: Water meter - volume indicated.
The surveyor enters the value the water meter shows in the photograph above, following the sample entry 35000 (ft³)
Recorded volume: 7878.42 (ft³)
